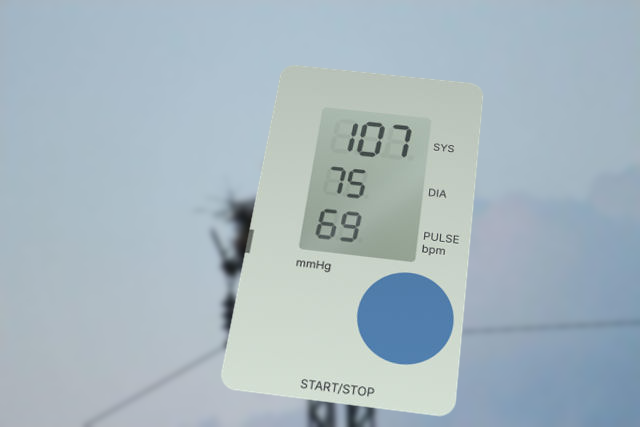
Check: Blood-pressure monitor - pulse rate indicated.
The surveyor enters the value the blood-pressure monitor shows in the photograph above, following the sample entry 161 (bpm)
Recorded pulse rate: 69 (bpm)
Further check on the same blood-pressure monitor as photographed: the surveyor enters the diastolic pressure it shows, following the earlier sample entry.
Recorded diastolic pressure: 75 (mmHg)
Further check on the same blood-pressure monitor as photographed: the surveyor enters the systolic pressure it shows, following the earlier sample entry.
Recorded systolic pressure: 107 (mmHg)
